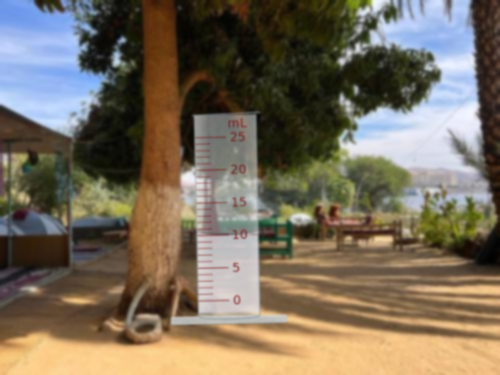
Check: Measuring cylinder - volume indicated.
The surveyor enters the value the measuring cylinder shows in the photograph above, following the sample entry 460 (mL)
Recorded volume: 10 (mL)
